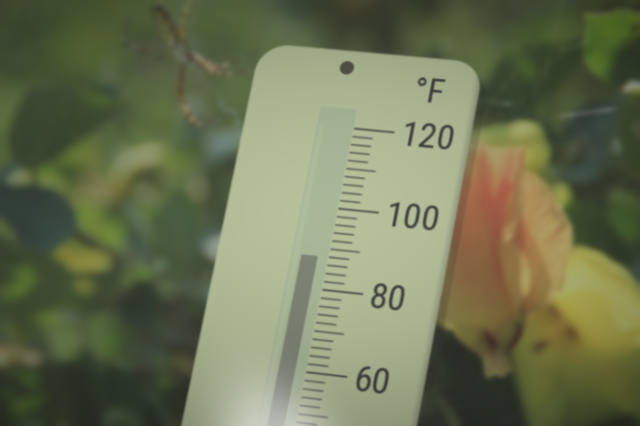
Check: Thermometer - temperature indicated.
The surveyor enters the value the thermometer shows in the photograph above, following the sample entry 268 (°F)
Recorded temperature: 88 (°F)
